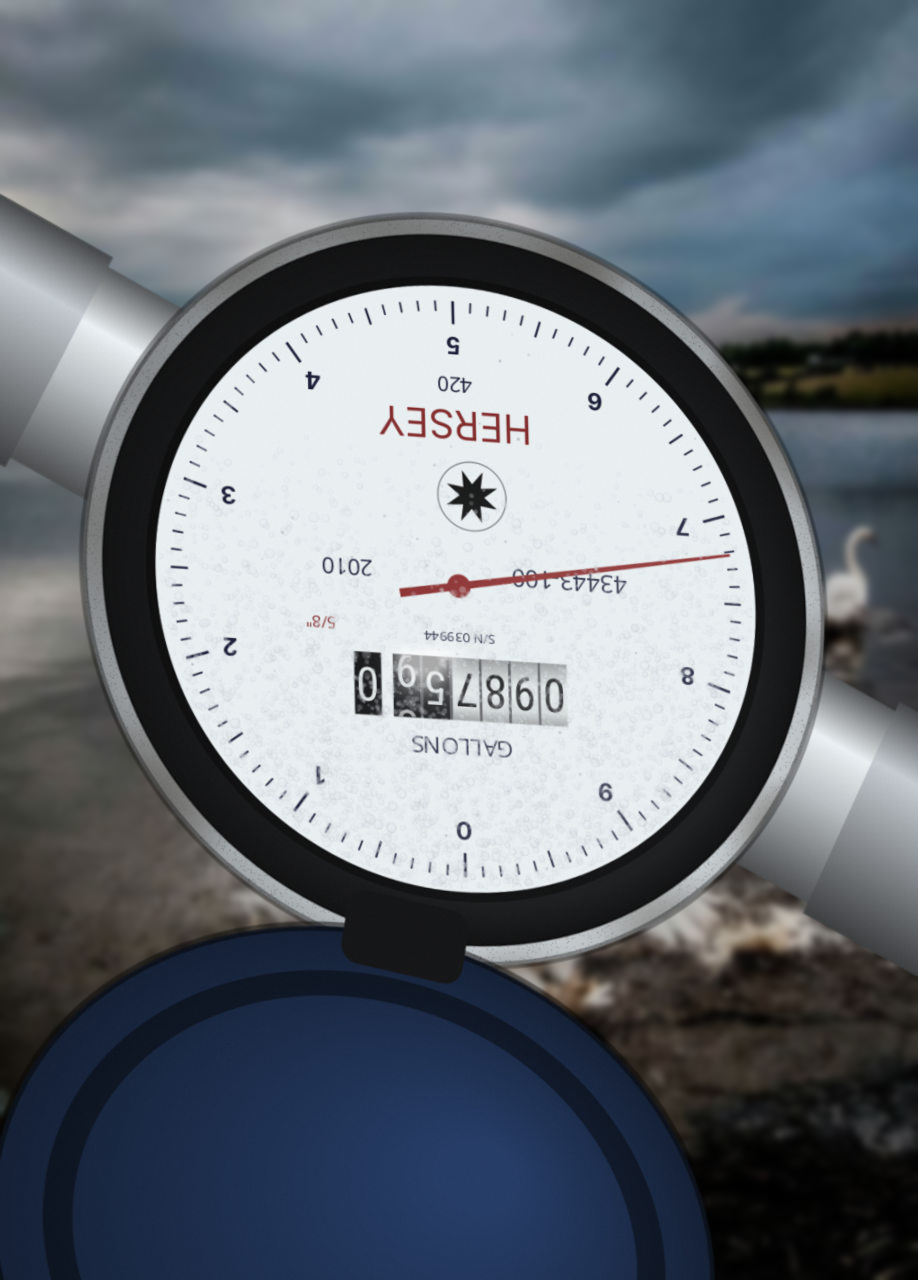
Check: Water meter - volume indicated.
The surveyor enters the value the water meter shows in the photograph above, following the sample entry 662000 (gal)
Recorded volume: 987587.2 (gal)
